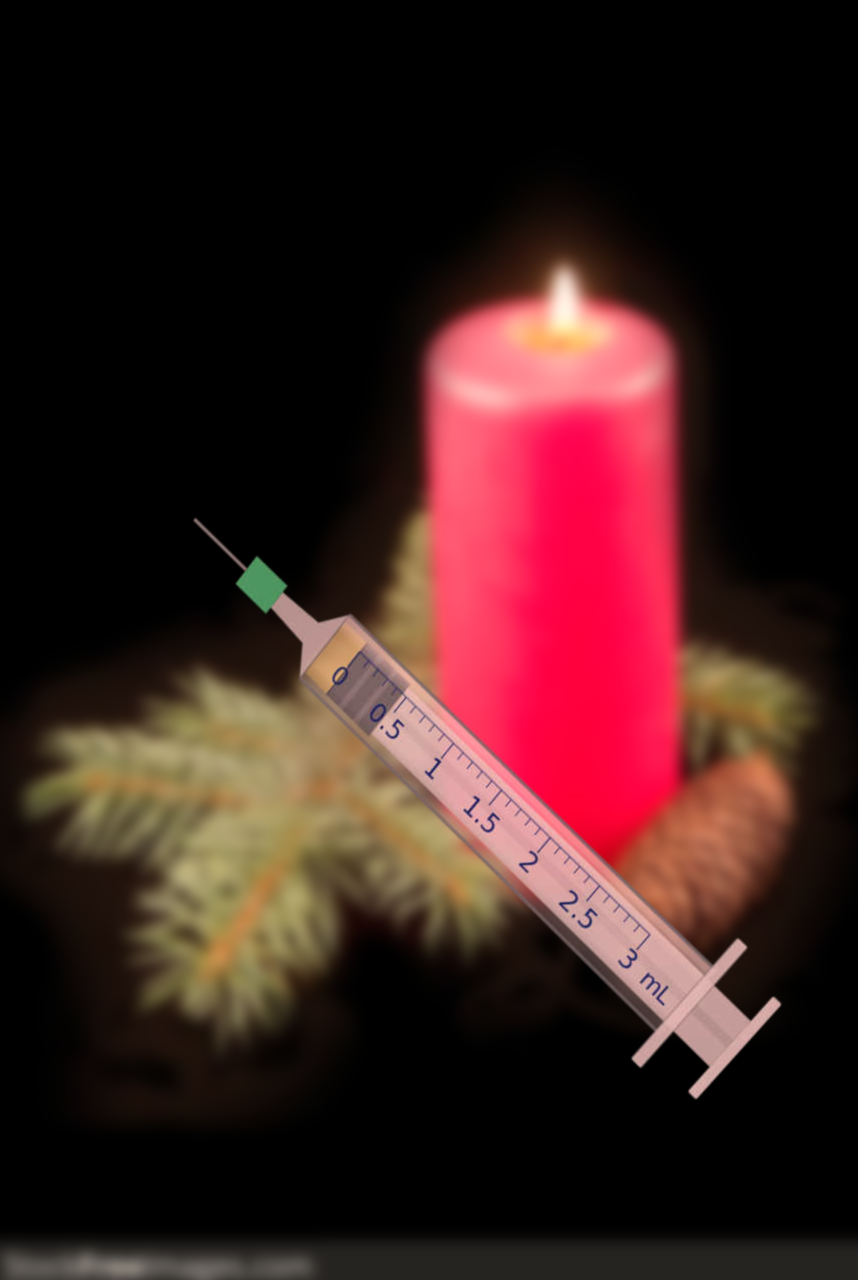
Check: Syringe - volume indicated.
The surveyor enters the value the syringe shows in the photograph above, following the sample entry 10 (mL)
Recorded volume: 0 (mL)
